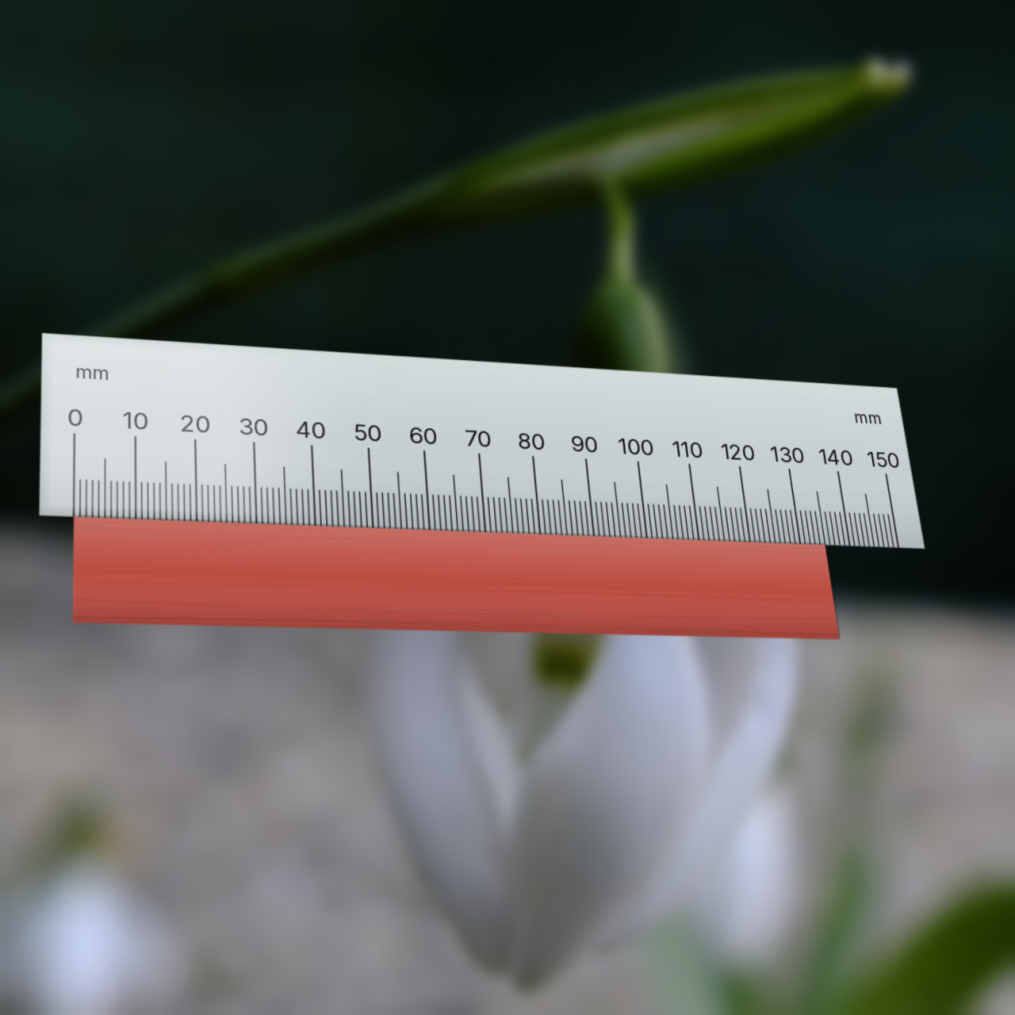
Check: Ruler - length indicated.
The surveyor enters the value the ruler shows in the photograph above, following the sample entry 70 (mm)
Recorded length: 135 (mm)
